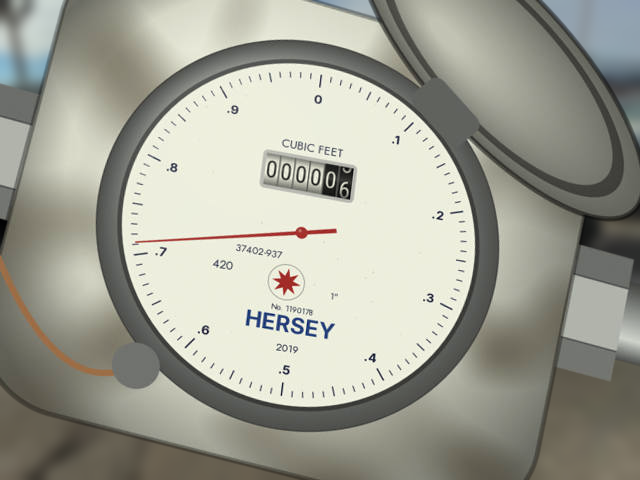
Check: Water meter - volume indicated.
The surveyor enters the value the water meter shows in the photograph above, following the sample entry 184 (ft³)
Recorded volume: 5.71 (ft³)
